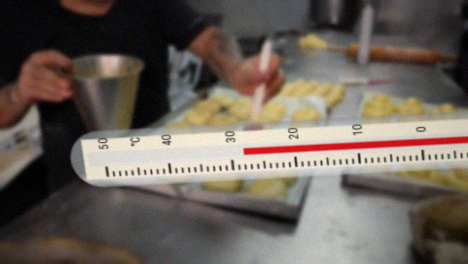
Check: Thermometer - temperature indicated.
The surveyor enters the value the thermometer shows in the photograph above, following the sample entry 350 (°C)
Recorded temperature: 28 (°C)
